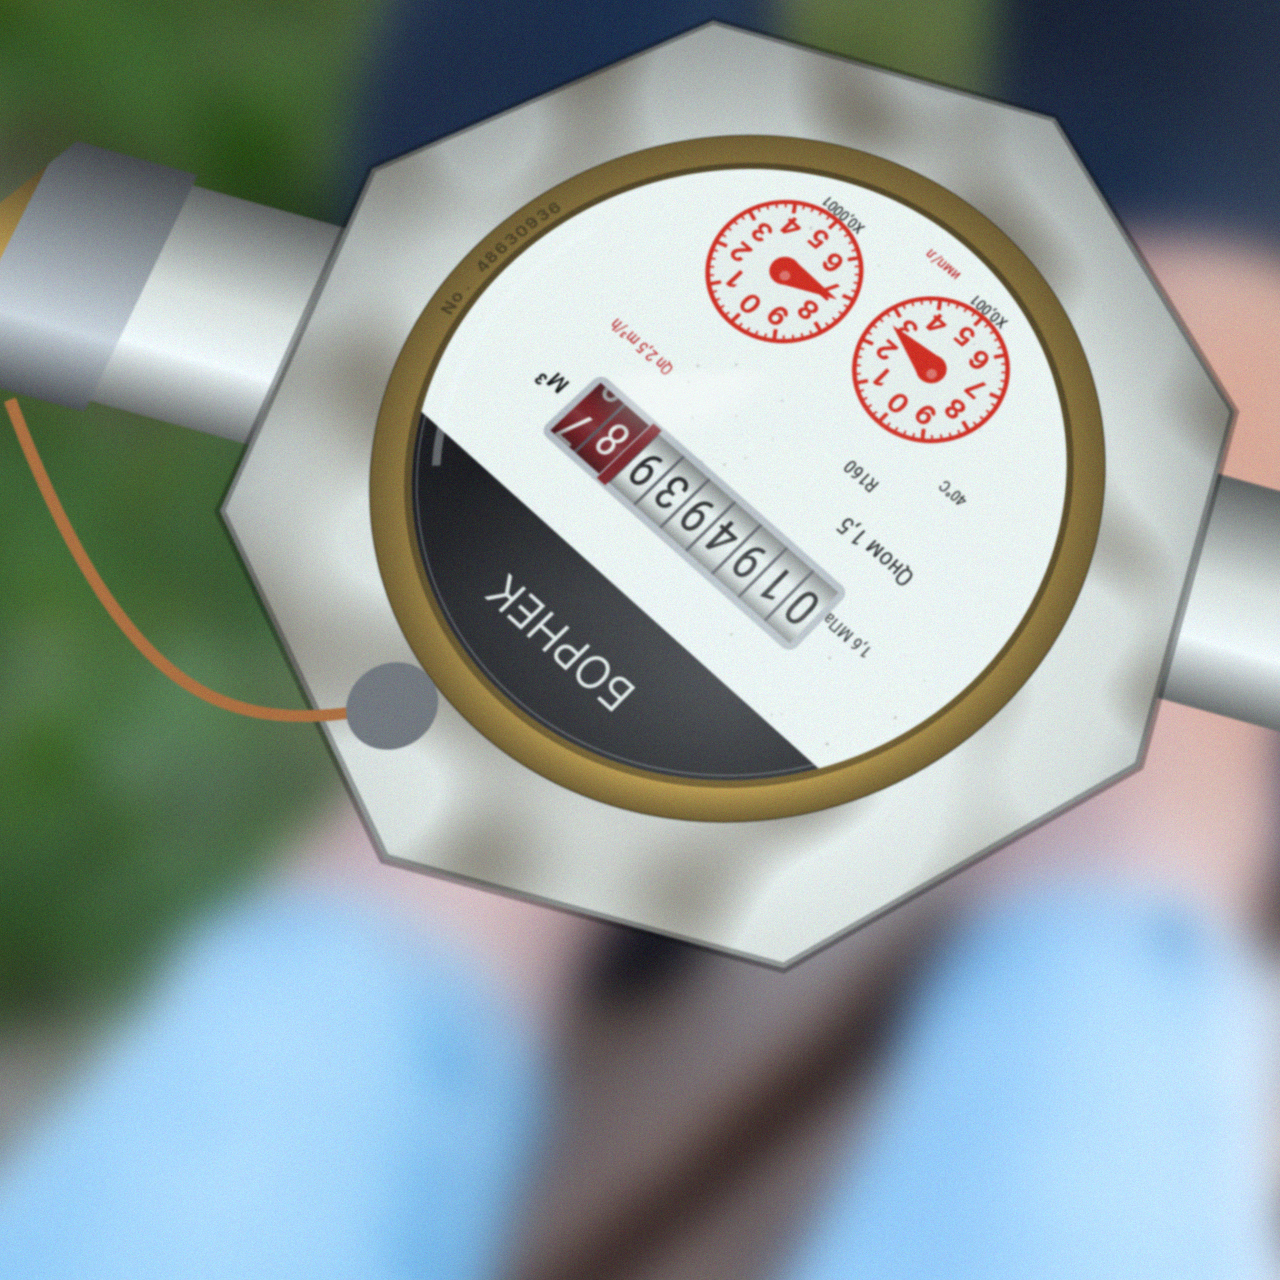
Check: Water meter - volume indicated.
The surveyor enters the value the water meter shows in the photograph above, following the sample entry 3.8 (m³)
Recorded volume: 194939.8727 (m³)
